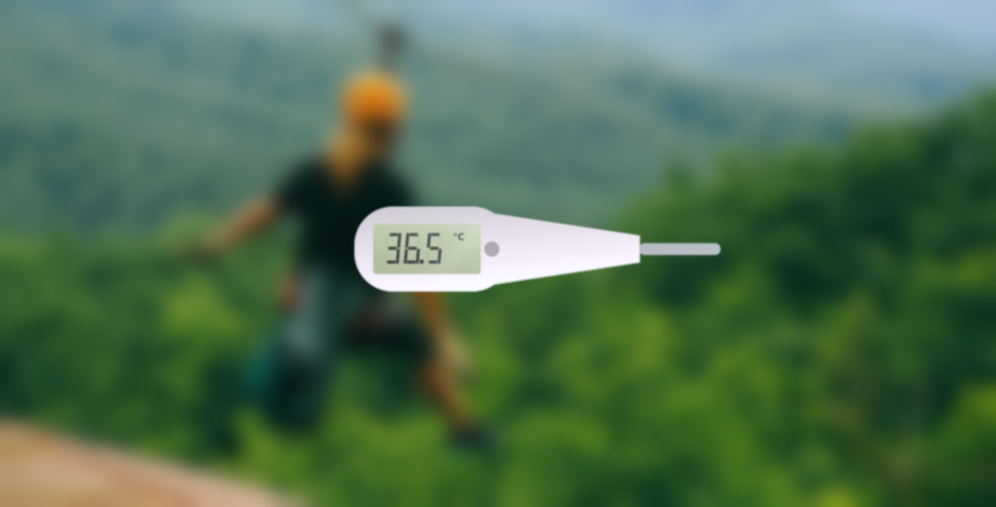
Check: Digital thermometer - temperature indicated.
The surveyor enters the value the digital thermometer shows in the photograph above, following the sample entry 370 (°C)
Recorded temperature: 36.5 (°C)
